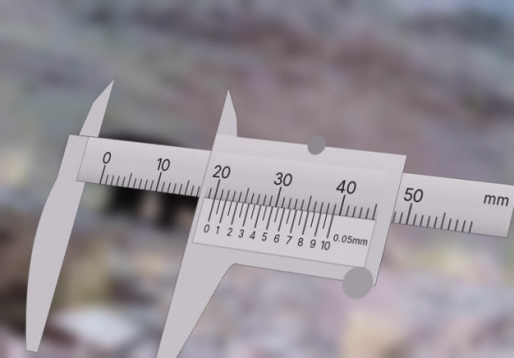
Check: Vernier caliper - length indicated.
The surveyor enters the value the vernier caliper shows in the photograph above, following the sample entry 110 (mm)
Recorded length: 20.0 (mm)
